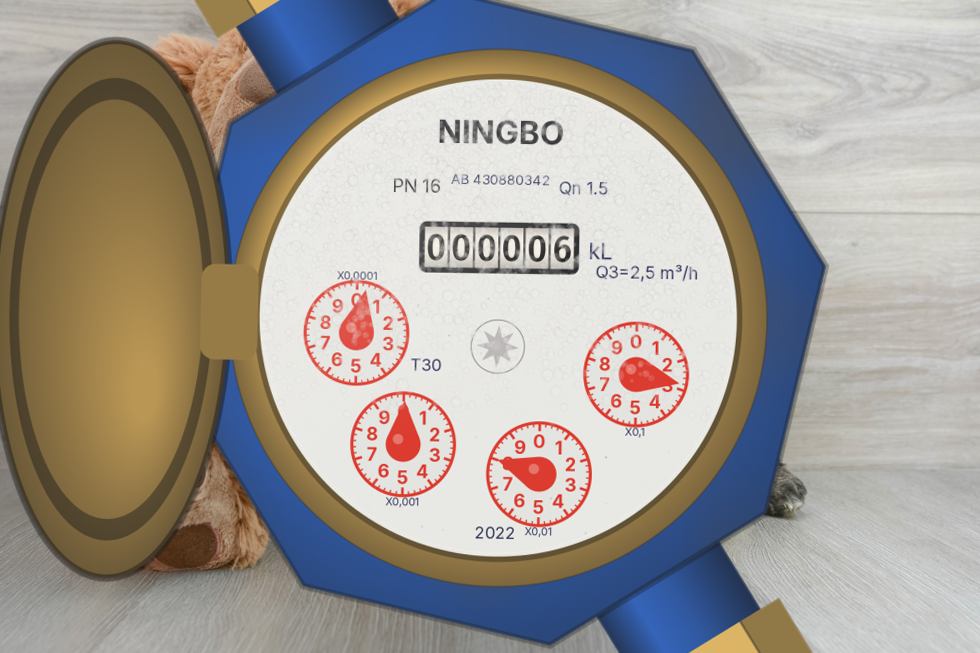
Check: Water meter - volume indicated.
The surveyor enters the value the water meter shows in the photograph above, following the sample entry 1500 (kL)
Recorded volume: 6.2800 (kL)
